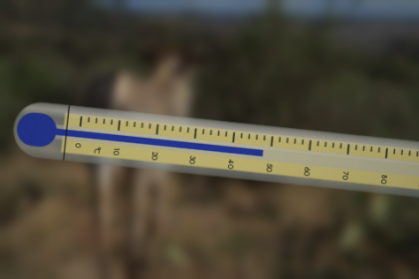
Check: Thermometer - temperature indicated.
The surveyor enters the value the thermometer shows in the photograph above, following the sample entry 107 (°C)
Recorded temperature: 48 (°C)
